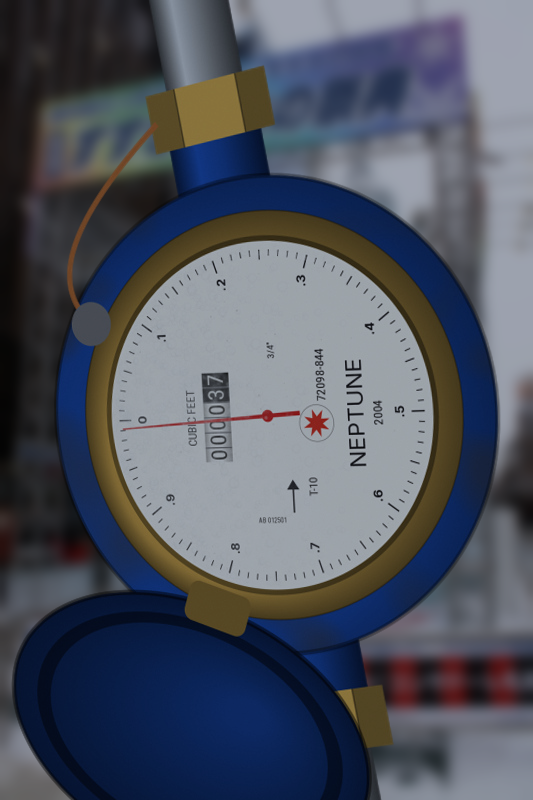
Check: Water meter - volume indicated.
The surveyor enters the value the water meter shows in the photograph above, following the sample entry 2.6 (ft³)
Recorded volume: 36.99 (ft³)
